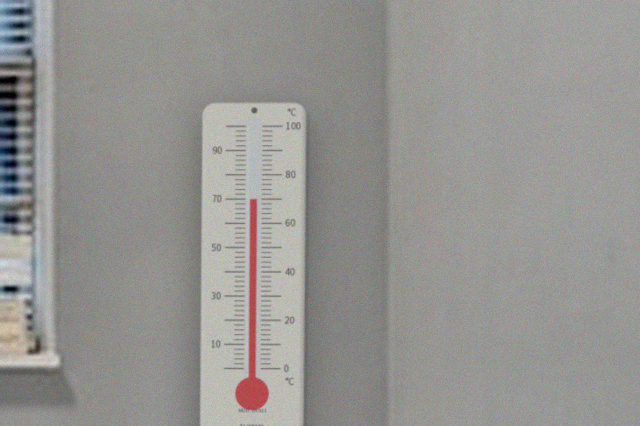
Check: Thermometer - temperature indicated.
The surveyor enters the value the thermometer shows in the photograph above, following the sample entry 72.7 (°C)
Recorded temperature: 70 (°C)
